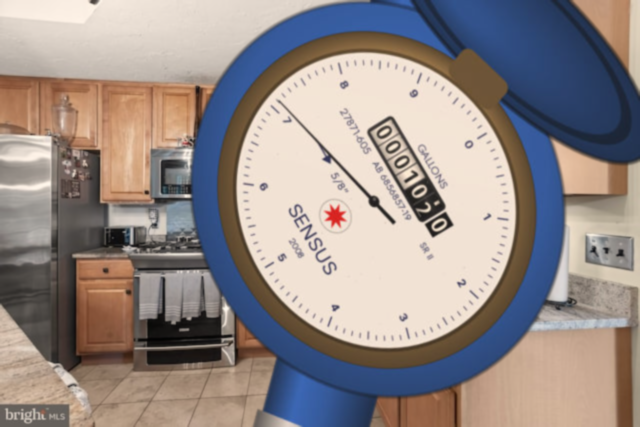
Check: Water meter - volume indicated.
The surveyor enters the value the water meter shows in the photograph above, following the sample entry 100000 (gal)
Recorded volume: 1017.1 (gal)
